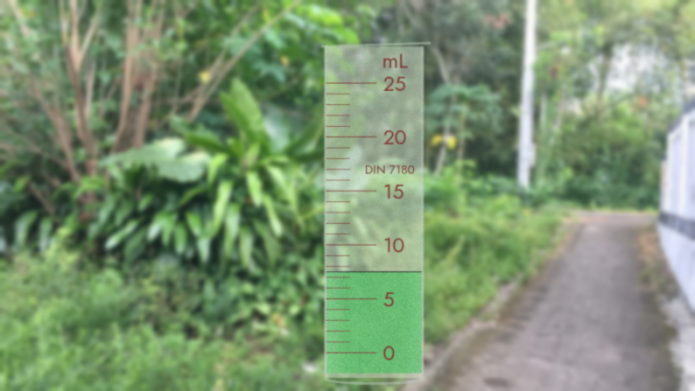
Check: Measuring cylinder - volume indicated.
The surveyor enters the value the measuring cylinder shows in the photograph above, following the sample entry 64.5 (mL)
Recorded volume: 7.5 (mL)
